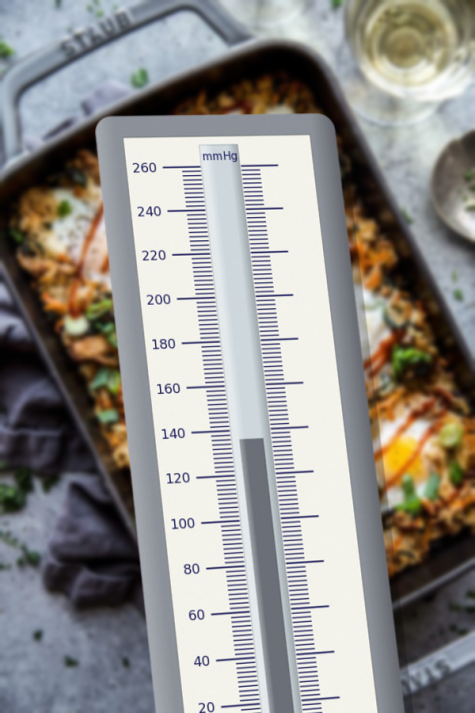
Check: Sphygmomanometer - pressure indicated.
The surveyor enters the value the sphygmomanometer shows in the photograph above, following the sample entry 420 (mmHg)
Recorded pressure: 136 (mmHg)
